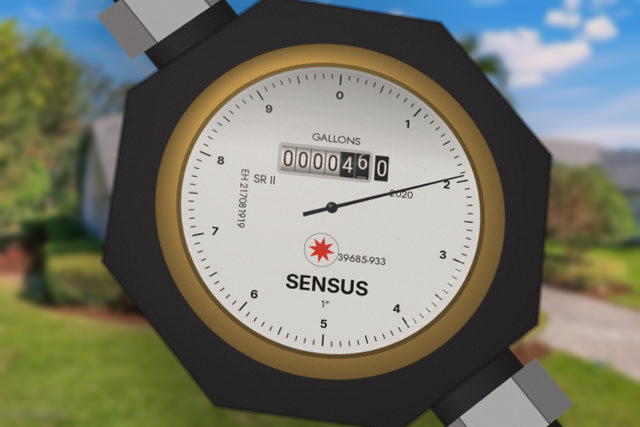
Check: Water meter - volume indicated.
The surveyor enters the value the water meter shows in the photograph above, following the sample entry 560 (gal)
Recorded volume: 461.9 (gal)
